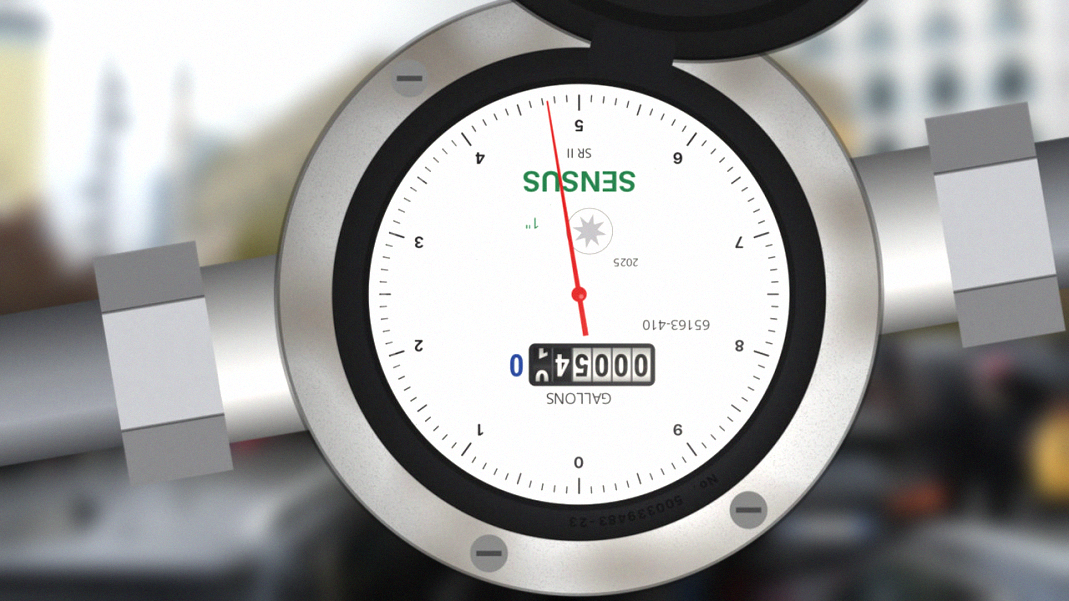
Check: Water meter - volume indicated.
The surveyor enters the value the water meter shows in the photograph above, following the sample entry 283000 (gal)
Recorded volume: 5404.7 (gal)
